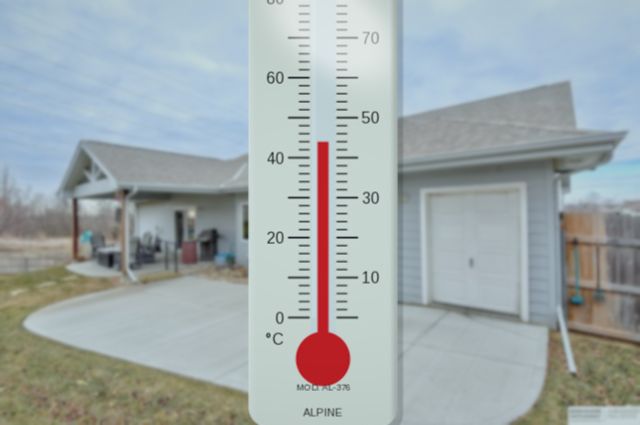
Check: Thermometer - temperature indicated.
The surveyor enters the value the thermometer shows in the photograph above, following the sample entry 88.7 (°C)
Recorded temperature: 44 (°C)
